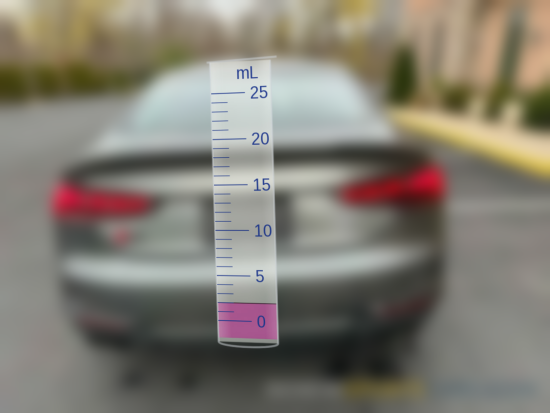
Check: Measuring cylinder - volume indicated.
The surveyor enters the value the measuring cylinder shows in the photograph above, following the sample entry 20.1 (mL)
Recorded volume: 2 (mL)
